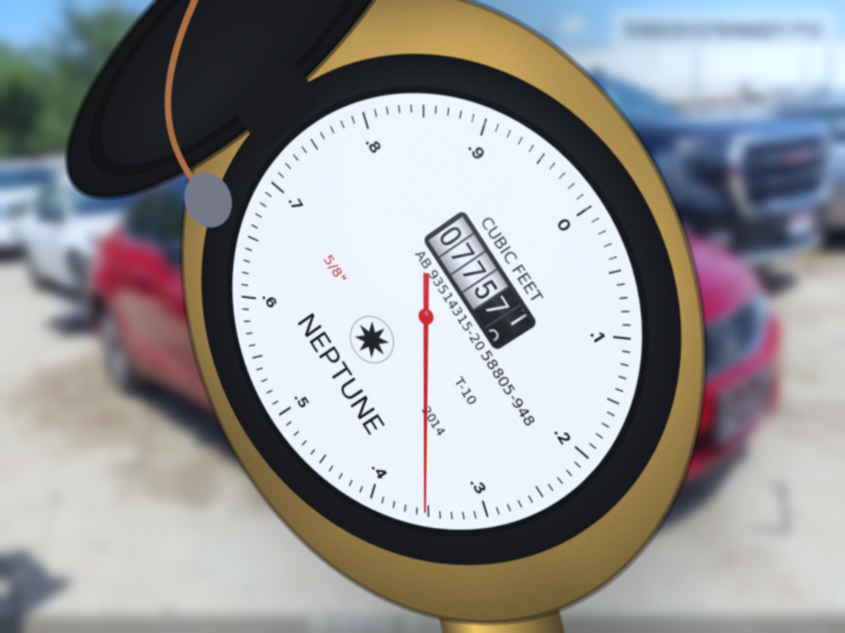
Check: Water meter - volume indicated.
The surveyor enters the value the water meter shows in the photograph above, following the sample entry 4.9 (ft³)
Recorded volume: 77571.35 (ft³)
